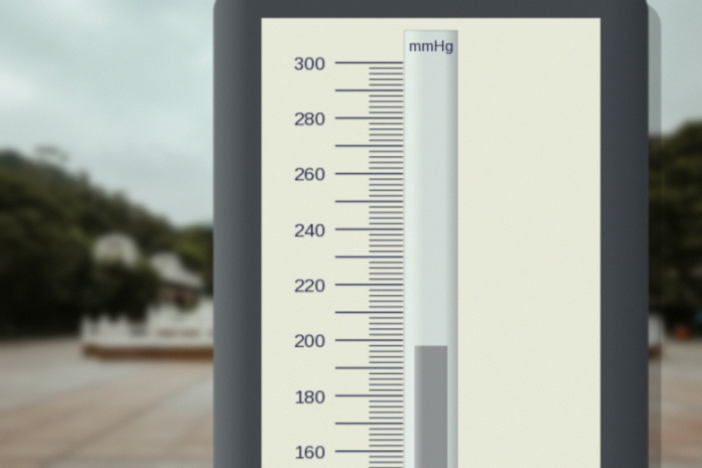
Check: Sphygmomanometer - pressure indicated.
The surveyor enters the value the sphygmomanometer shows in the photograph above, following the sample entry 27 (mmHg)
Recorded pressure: 198 (mmHg)
